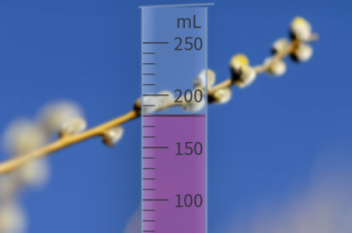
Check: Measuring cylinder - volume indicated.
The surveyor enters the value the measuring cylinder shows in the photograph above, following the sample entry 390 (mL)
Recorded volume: 180 (mL)
